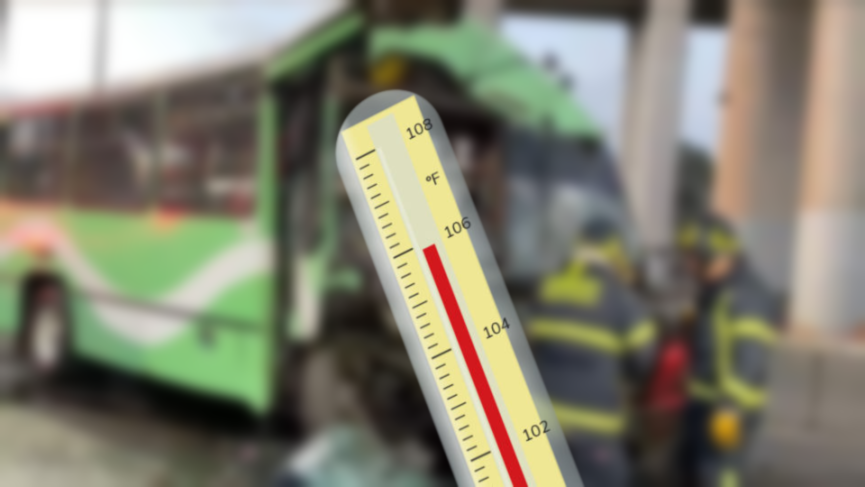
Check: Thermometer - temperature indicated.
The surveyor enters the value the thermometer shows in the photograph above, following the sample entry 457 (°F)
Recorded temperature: 105.9 (°F)
